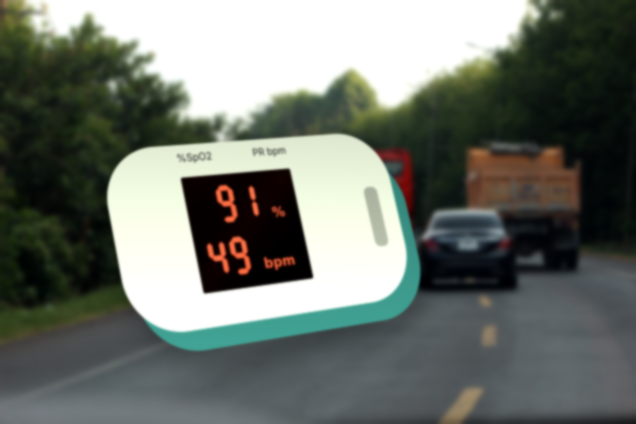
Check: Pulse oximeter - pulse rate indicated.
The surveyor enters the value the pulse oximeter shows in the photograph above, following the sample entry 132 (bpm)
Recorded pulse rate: 49 (bpm)
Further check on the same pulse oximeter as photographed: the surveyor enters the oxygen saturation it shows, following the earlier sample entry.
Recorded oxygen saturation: 91 (%)
